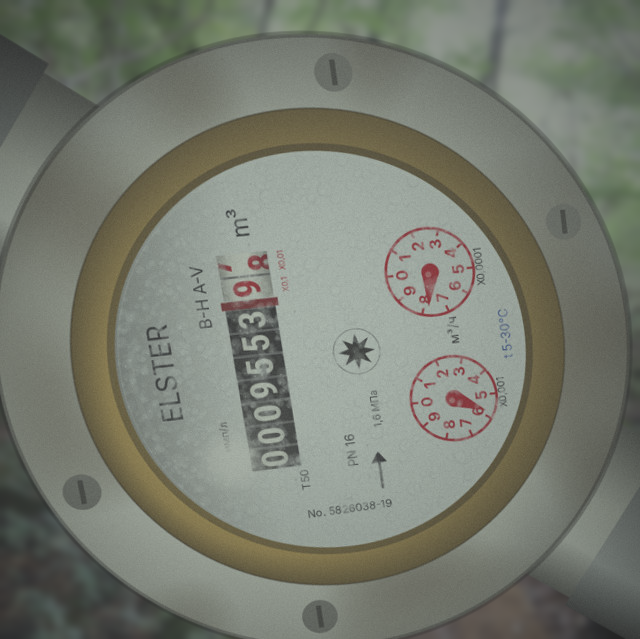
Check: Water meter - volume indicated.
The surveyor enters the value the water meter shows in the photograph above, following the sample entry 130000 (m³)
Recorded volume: 9553.9757 (m³)
